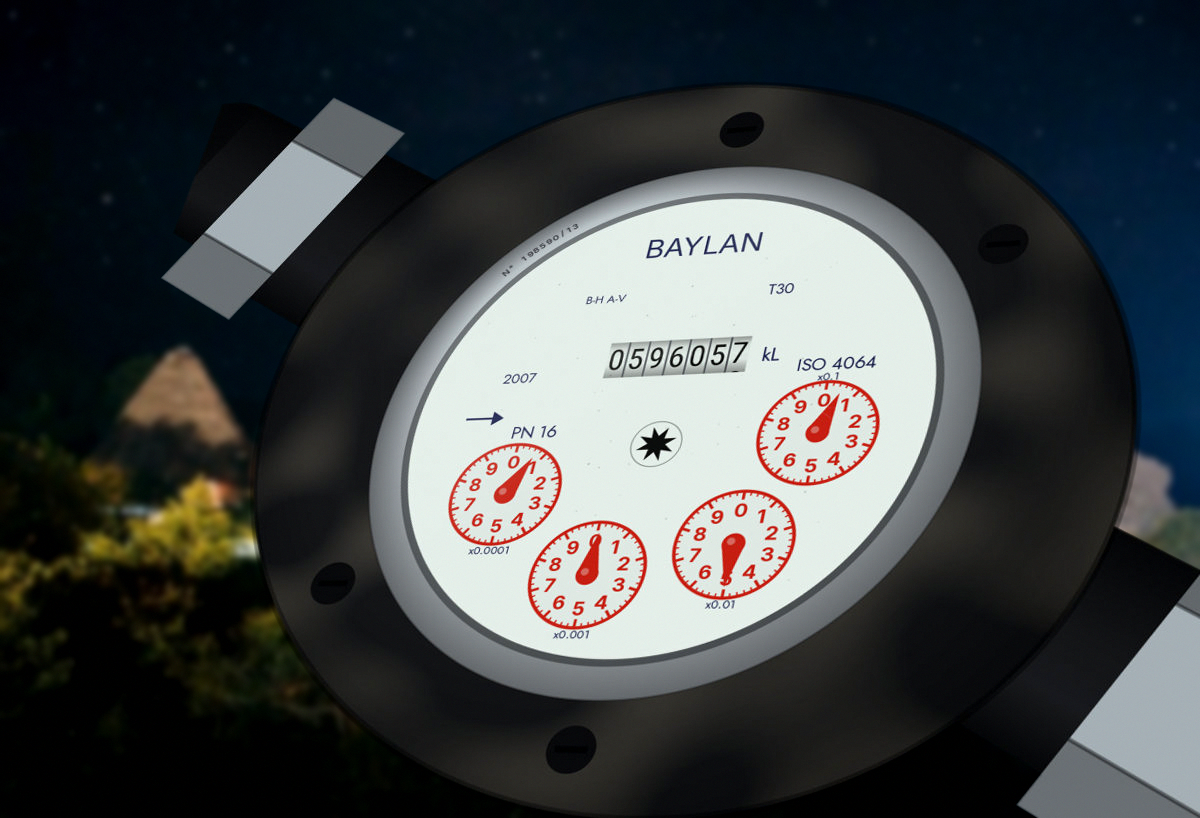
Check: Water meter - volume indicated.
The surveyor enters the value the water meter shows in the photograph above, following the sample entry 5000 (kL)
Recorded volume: 596057.0500 (kL)
